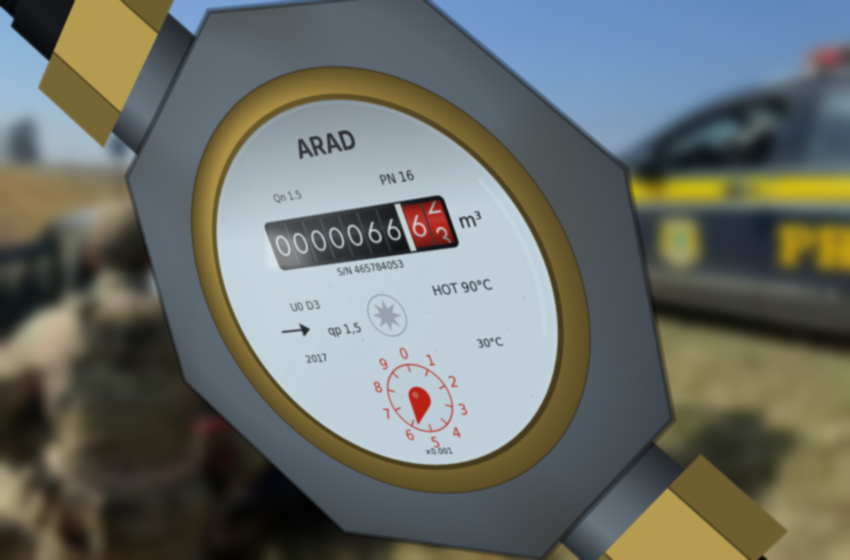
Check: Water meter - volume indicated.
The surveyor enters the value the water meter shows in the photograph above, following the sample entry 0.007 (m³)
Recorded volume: 66.625 (m³)
